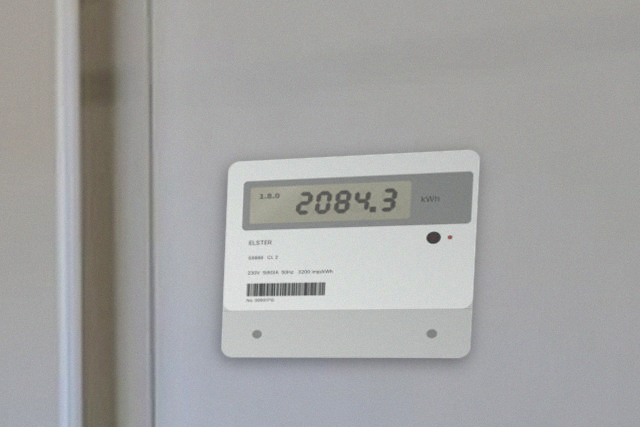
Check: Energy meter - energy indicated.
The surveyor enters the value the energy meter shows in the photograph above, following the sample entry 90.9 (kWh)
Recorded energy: 2084.3 (kWh)
